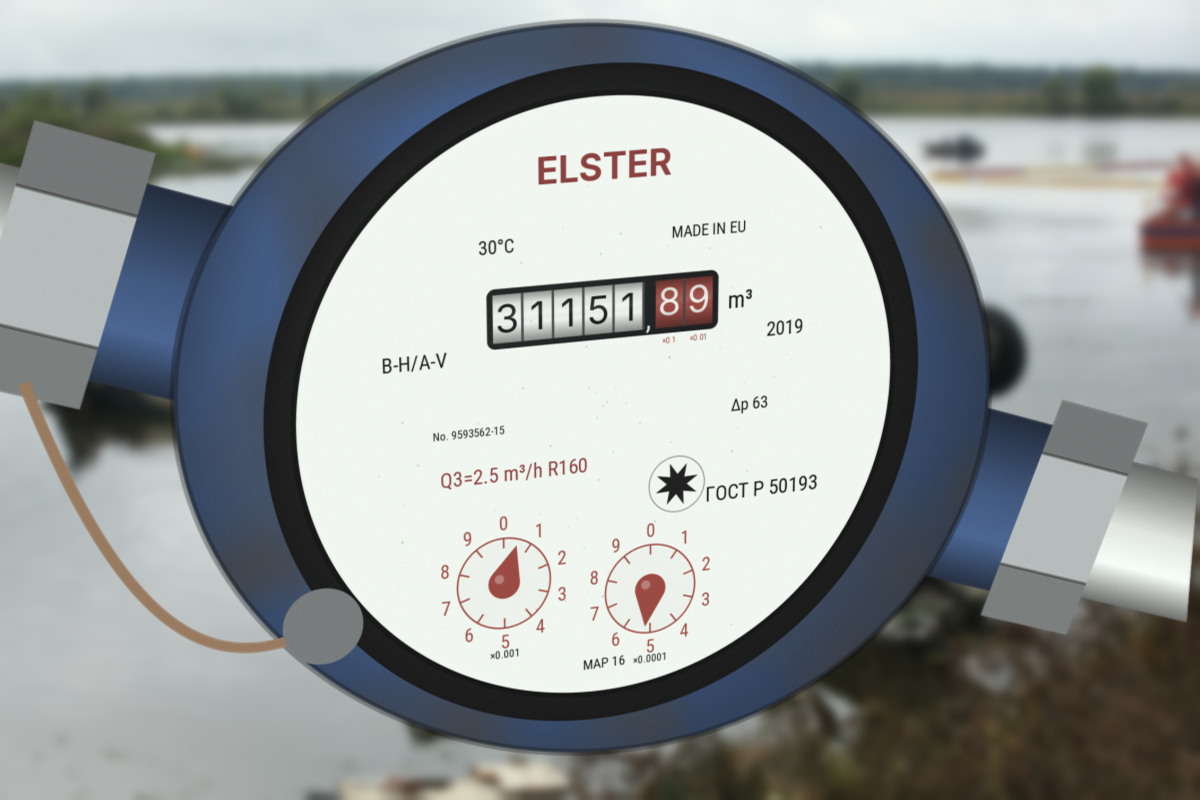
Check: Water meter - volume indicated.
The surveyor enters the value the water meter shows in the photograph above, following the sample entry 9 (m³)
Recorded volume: 31151.8905 (m³)
